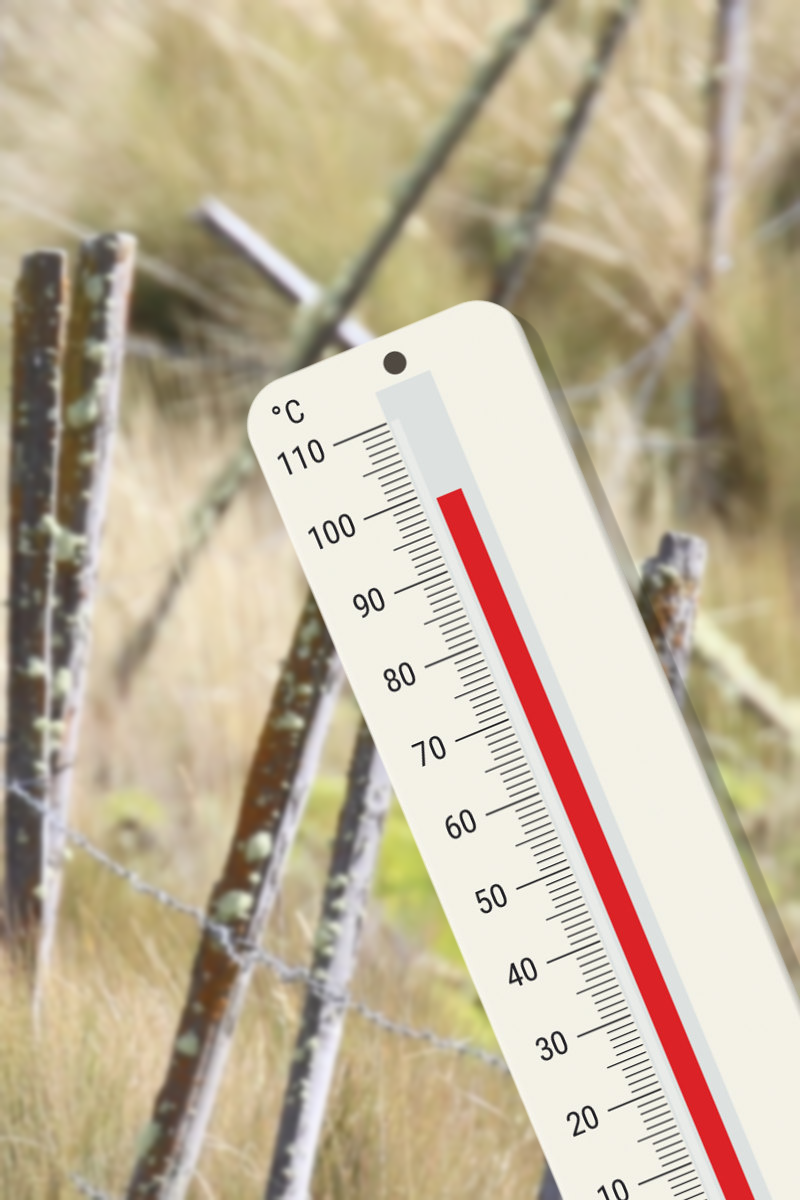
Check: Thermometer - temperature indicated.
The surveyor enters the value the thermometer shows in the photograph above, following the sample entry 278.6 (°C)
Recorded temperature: 99 (°C)
